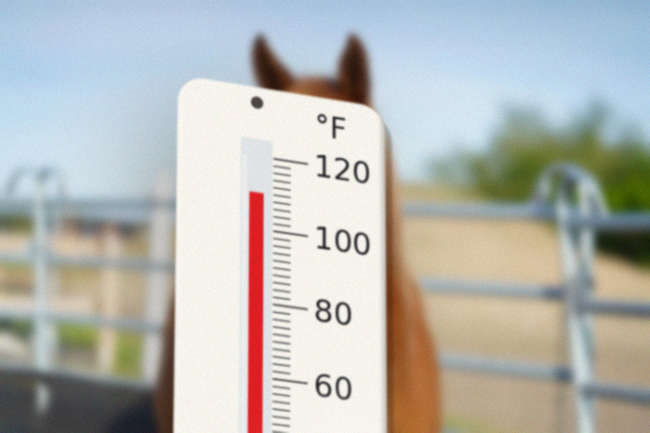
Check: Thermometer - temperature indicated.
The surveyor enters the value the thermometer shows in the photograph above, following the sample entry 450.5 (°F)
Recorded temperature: 110 (°F)
